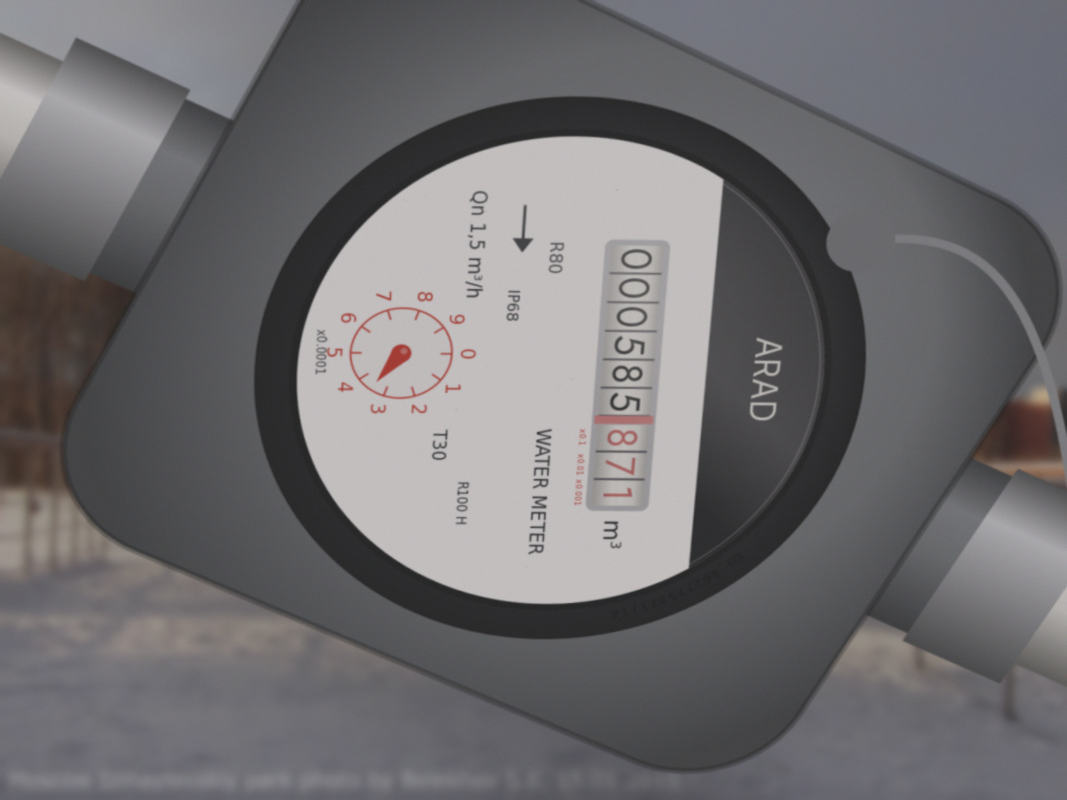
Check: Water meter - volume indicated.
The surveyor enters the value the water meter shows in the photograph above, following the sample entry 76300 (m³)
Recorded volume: 585.8713 (m³)
